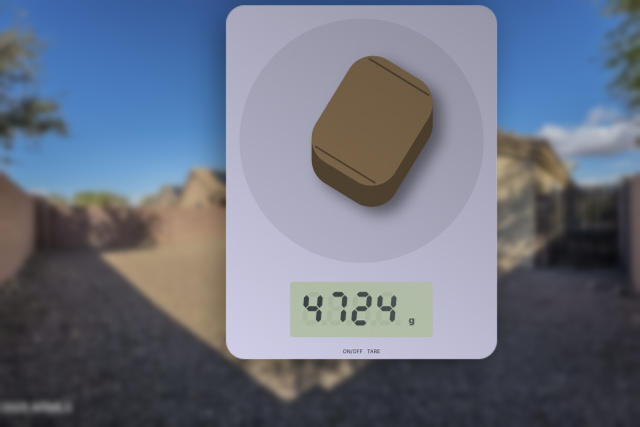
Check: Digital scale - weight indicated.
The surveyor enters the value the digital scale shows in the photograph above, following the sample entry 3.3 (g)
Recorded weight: 4724 (g)
